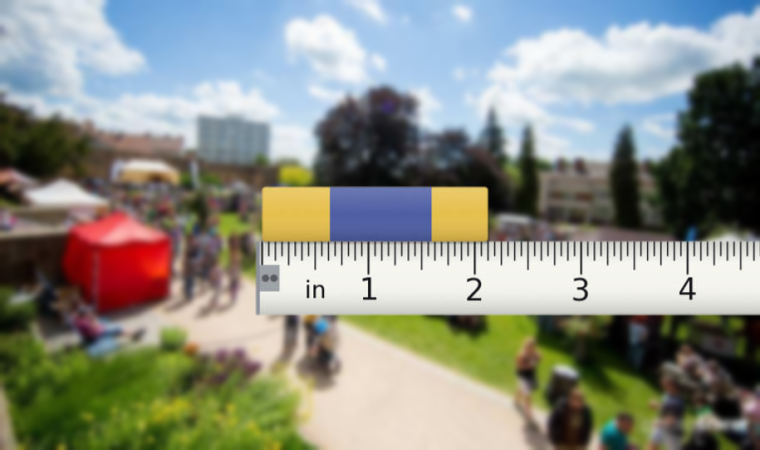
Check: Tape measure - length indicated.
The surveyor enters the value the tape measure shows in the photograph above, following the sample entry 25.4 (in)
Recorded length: 2.125 (in)
